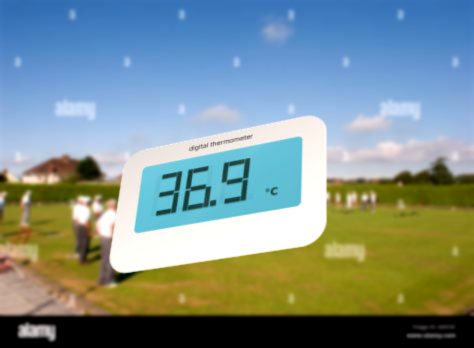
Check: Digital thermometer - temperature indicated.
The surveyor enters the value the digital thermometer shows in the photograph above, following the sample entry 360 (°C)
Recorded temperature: 36.9 (°C)
